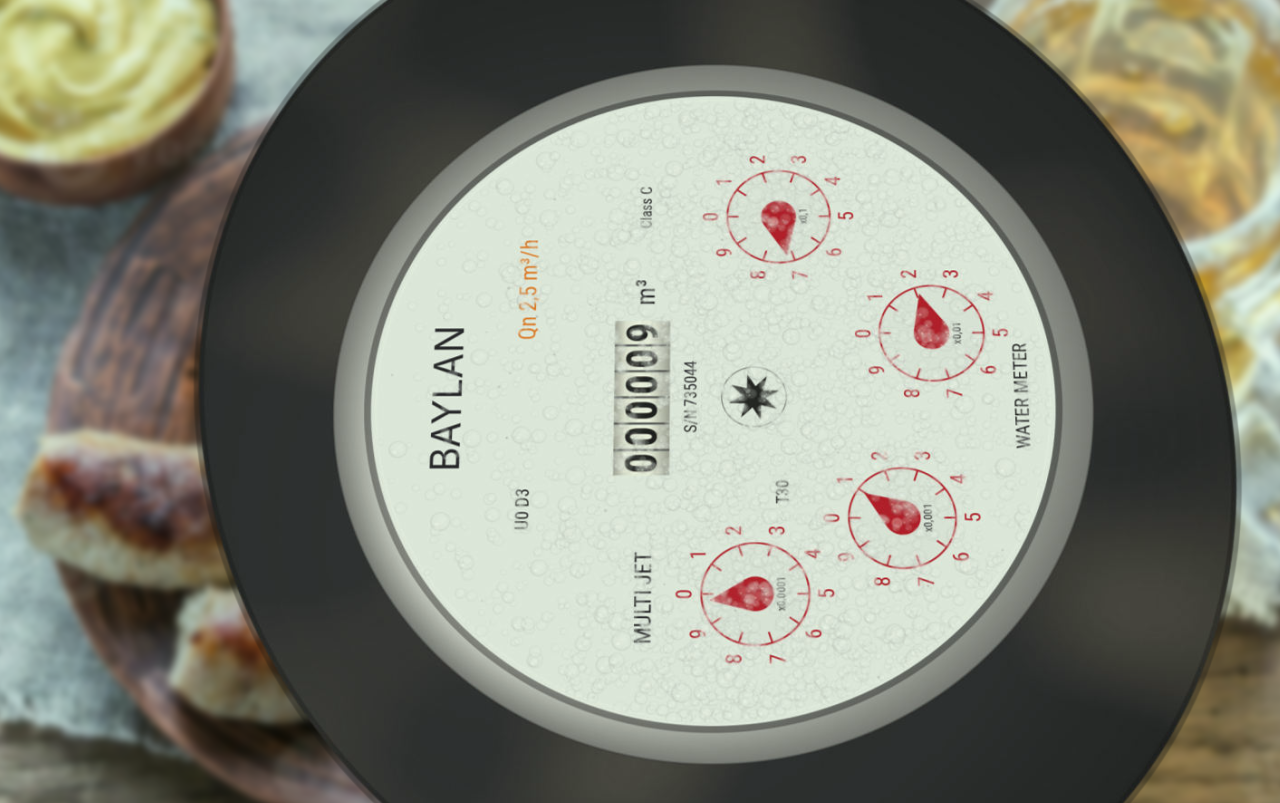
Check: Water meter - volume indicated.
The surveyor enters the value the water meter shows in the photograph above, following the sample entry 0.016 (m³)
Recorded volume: 9.7209 (m³)
